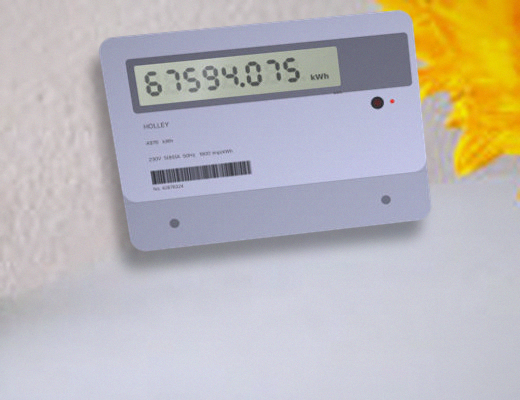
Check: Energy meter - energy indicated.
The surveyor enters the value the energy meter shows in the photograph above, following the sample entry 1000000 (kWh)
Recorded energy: 67594.075 (kWh)
